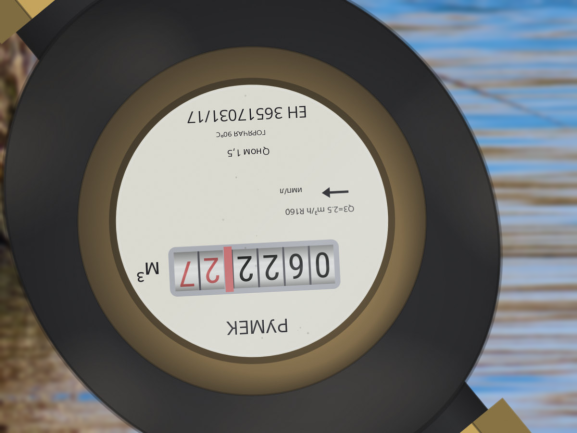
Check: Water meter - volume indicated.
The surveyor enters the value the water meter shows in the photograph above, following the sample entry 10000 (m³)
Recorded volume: 622.27 (m³)
